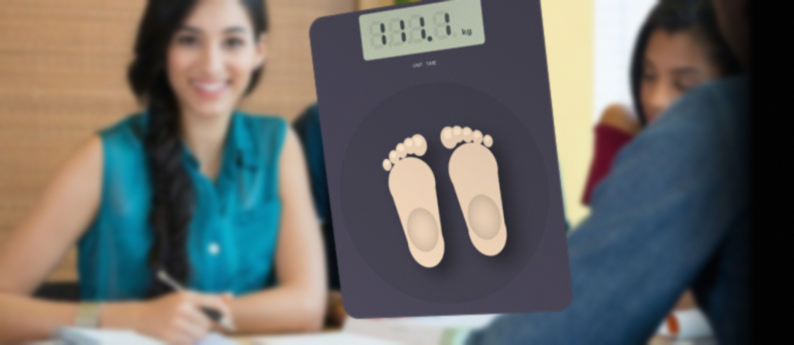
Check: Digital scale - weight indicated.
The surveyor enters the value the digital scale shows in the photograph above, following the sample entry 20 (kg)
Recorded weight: 111.1 (kg)
